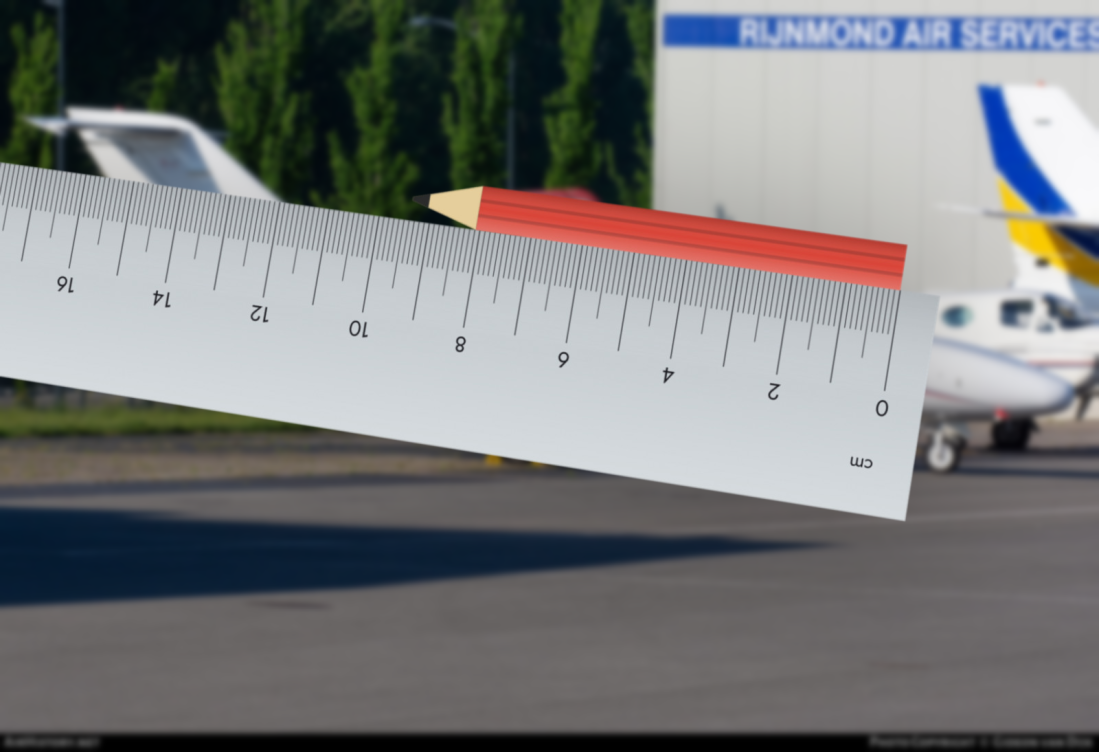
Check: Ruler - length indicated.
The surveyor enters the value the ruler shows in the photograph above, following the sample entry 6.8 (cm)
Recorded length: 9.4 (cm)
